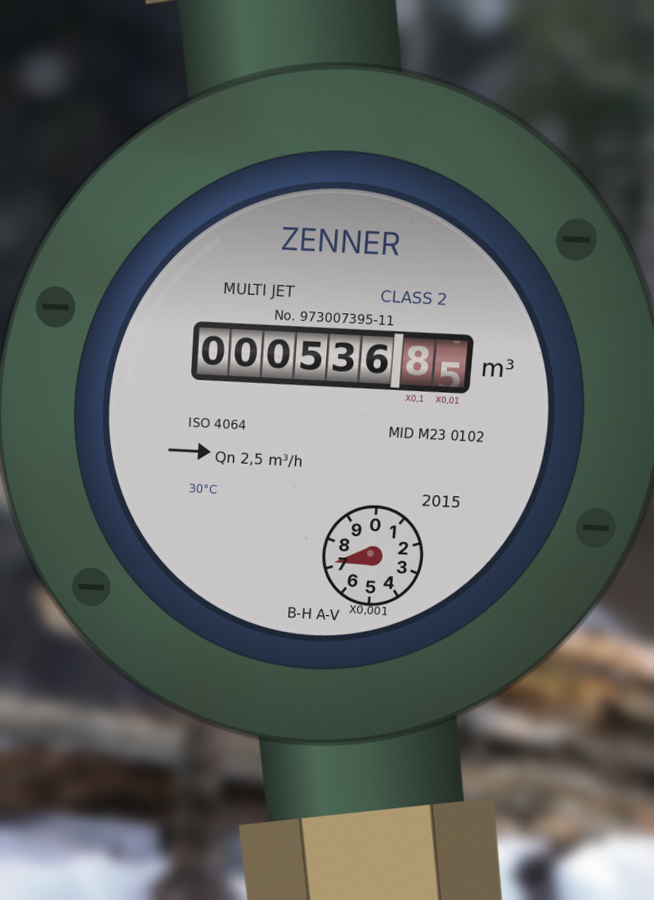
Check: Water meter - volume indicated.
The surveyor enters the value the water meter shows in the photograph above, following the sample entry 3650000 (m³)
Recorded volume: 536.847 (m³)
